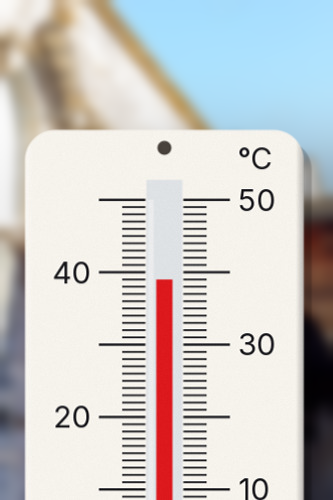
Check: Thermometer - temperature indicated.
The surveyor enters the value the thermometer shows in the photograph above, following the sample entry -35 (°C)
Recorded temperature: 39 (°C)
